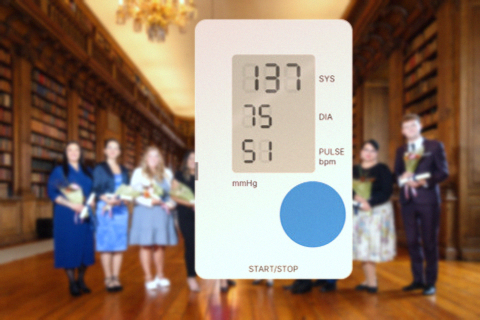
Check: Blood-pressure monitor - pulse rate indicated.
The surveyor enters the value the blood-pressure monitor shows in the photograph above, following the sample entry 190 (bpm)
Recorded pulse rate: 51 (bpm)
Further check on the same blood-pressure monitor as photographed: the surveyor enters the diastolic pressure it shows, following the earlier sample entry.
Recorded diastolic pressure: 75 (mmHg)
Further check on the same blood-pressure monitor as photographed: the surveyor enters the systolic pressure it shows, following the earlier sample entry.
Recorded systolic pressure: 137 (mmHg)
